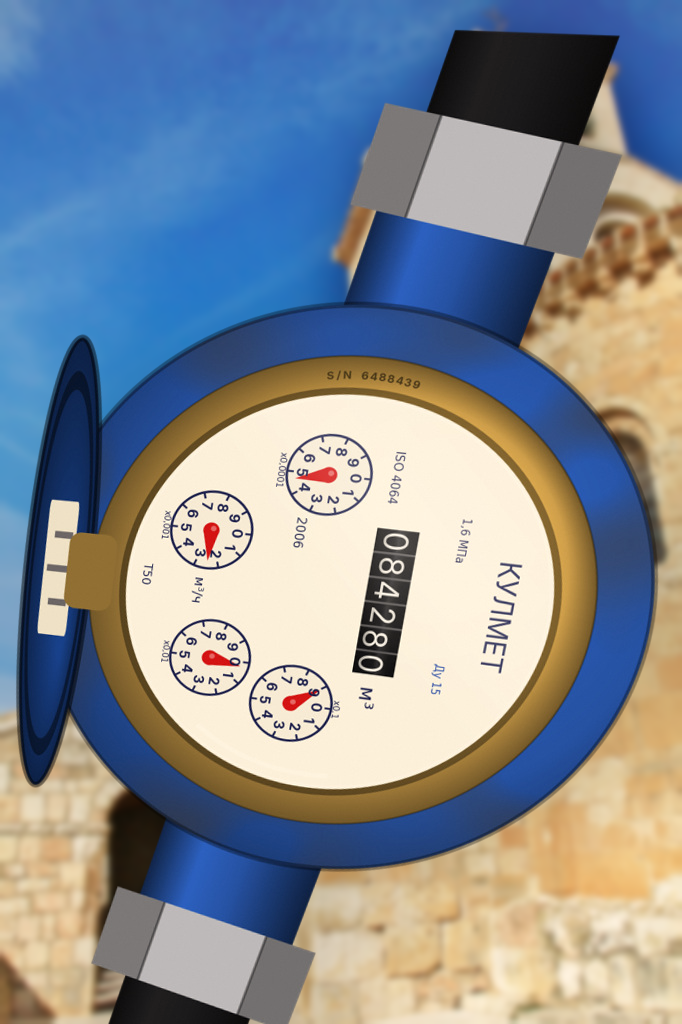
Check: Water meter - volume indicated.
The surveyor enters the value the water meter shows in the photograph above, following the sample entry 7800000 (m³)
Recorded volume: 84279.9024 (m³)
